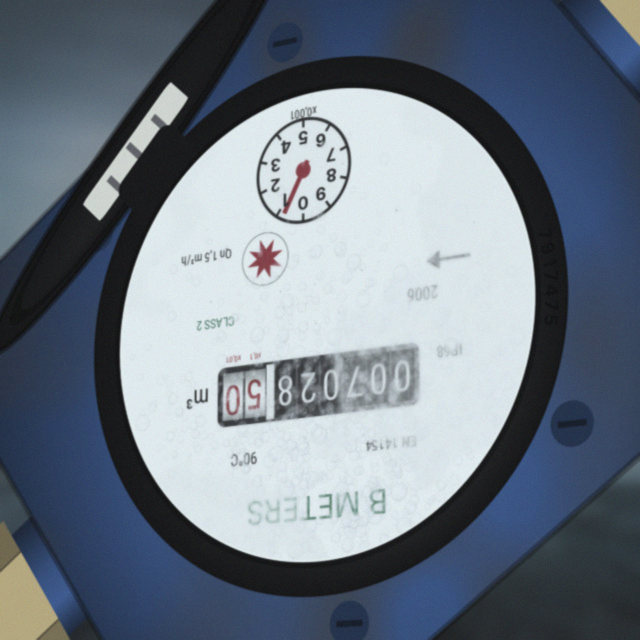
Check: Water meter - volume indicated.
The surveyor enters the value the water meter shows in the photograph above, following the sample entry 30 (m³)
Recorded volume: 7028.500 (m³)
